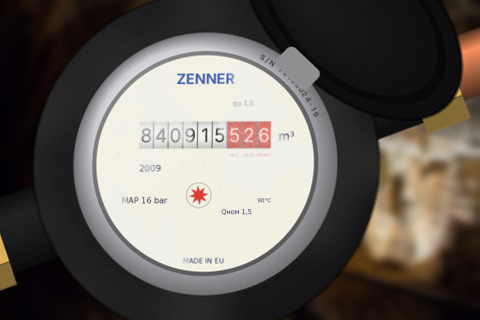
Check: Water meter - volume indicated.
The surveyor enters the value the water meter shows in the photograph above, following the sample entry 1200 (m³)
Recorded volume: 840915.526 (m³)
